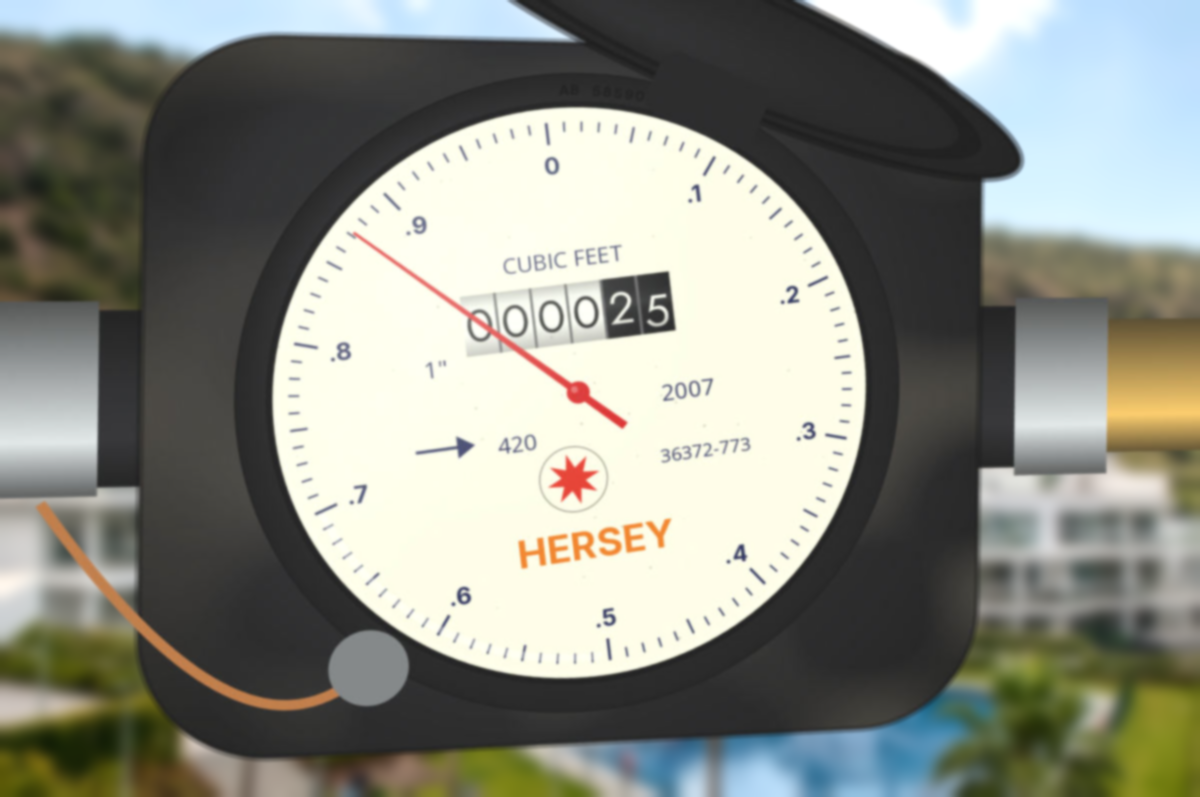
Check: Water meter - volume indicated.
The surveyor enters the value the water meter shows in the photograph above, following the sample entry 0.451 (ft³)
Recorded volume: 24.87 (ft³)
